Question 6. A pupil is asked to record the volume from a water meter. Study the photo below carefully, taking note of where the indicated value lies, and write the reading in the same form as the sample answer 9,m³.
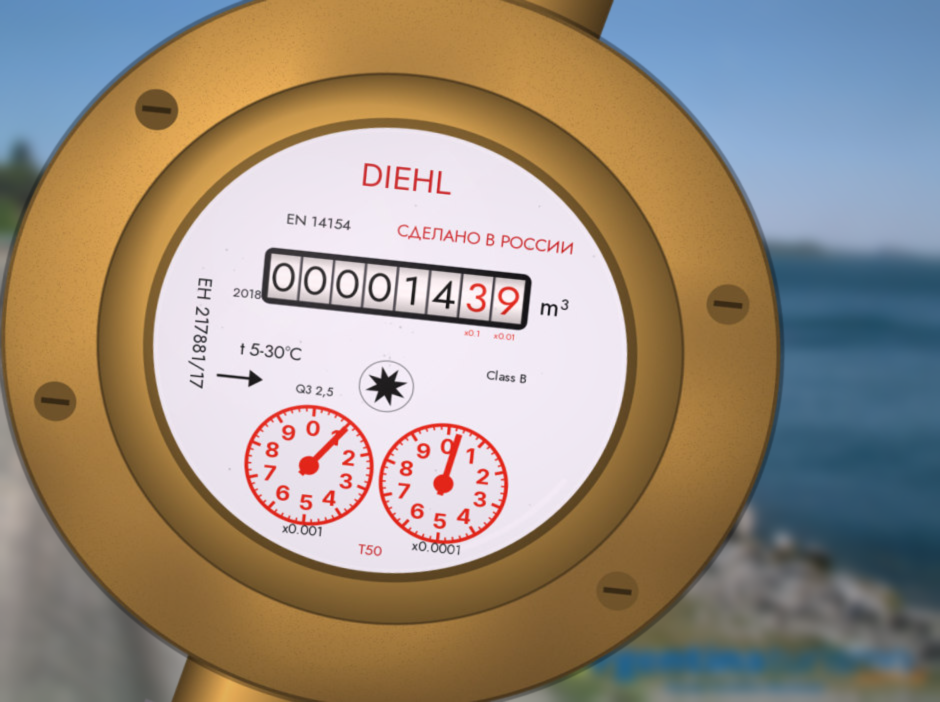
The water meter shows 14.3910,m³
